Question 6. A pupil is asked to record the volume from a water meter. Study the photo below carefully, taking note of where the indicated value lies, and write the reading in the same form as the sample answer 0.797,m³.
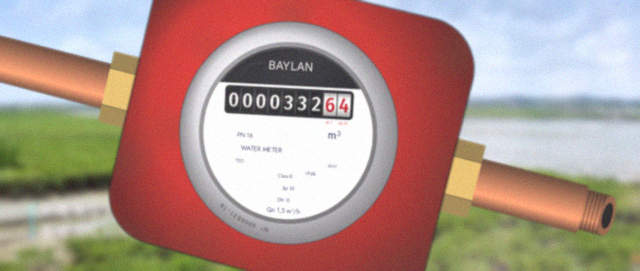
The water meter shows 332.64,m³
